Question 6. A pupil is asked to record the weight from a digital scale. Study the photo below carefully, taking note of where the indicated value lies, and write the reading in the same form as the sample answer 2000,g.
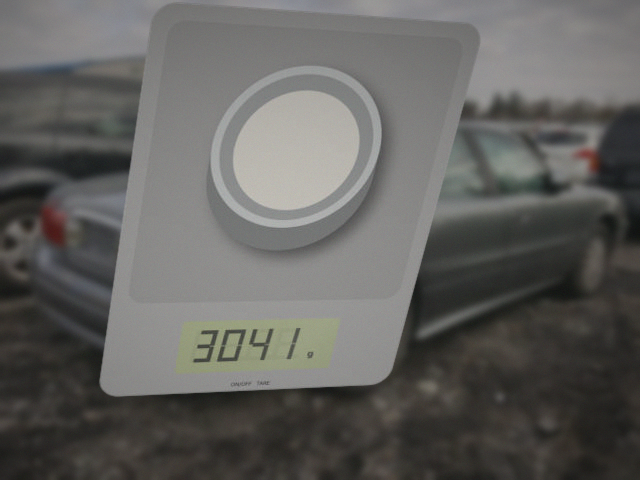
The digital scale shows 3041,g
